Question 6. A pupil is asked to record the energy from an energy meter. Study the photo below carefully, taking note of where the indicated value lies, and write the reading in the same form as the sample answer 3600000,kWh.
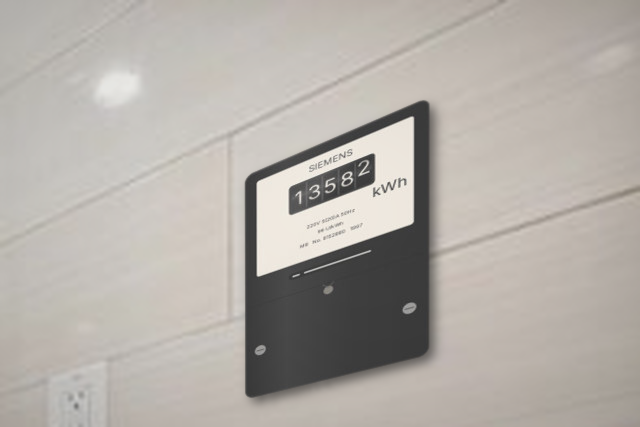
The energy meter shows 13582,kWh
